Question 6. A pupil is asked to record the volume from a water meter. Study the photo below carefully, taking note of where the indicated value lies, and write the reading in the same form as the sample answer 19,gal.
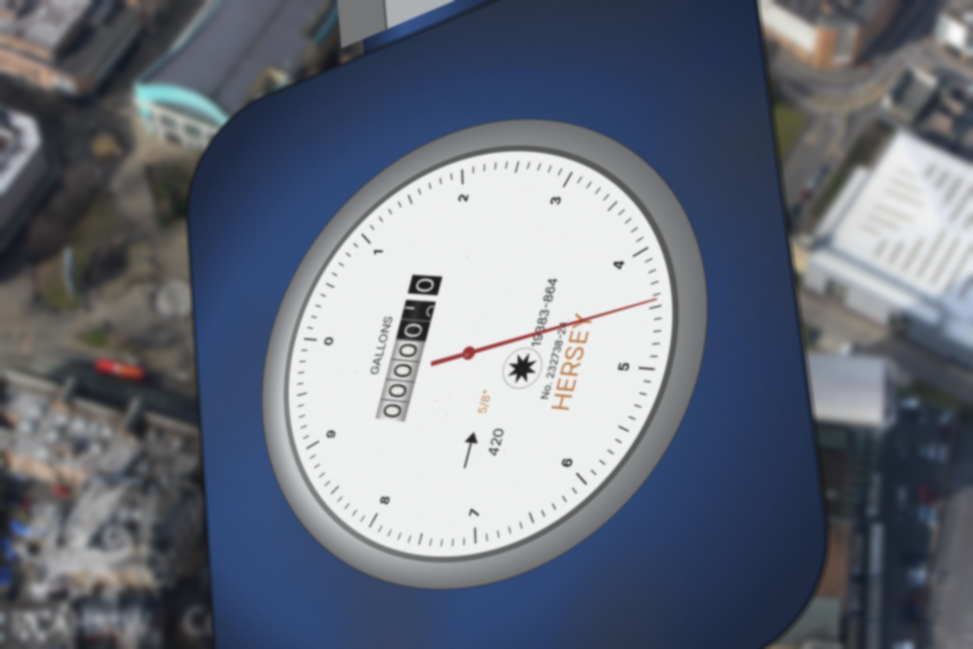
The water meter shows 14.4,gal
